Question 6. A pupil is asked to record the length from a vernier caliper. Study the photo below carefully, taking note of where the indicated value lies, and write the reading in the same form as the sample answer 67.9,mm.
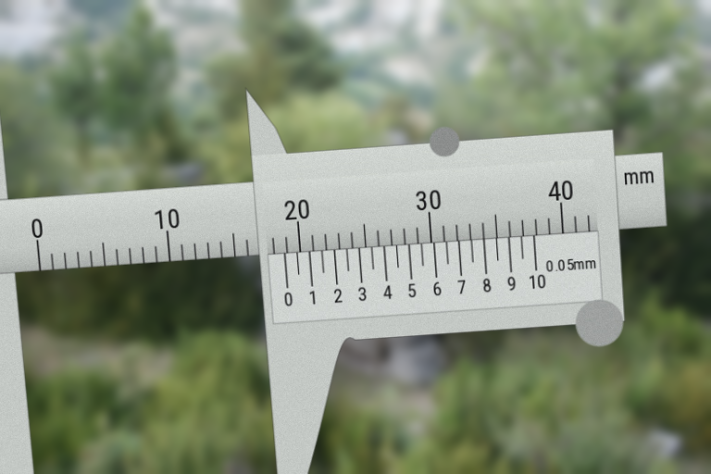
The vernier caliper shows 18.8,mm
